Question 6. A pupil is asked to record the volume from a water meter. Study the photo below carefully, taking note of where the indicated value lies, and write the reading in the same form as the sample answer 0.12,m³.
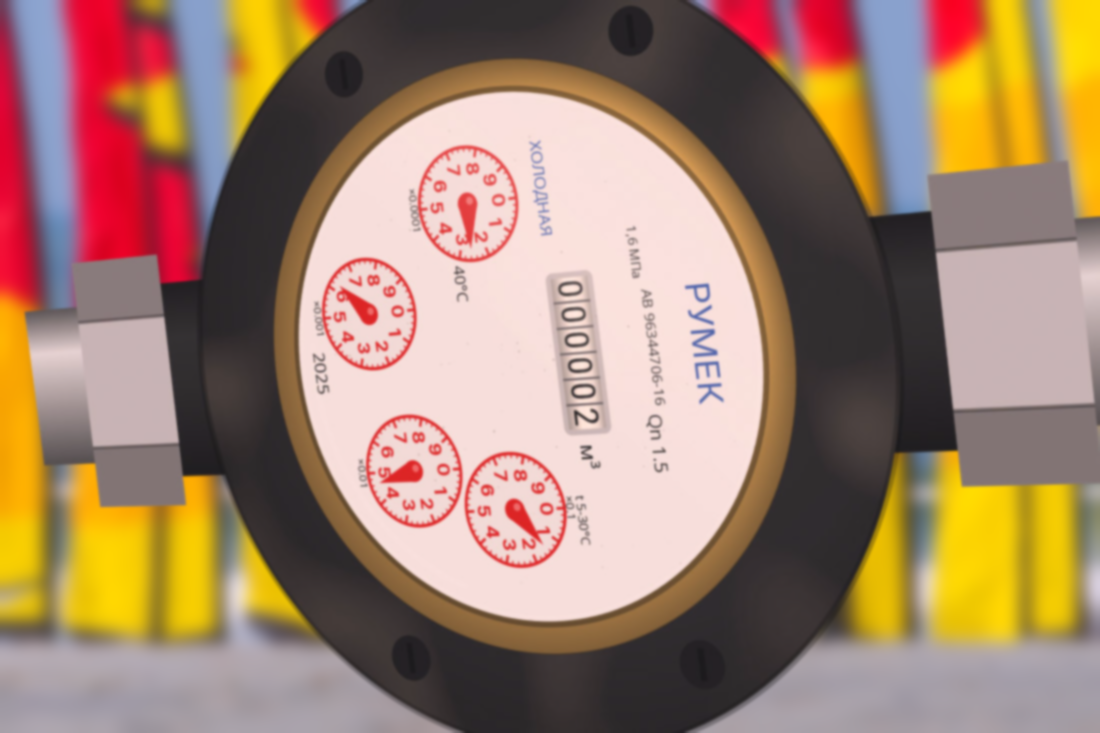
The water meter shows 2.1462,m³
